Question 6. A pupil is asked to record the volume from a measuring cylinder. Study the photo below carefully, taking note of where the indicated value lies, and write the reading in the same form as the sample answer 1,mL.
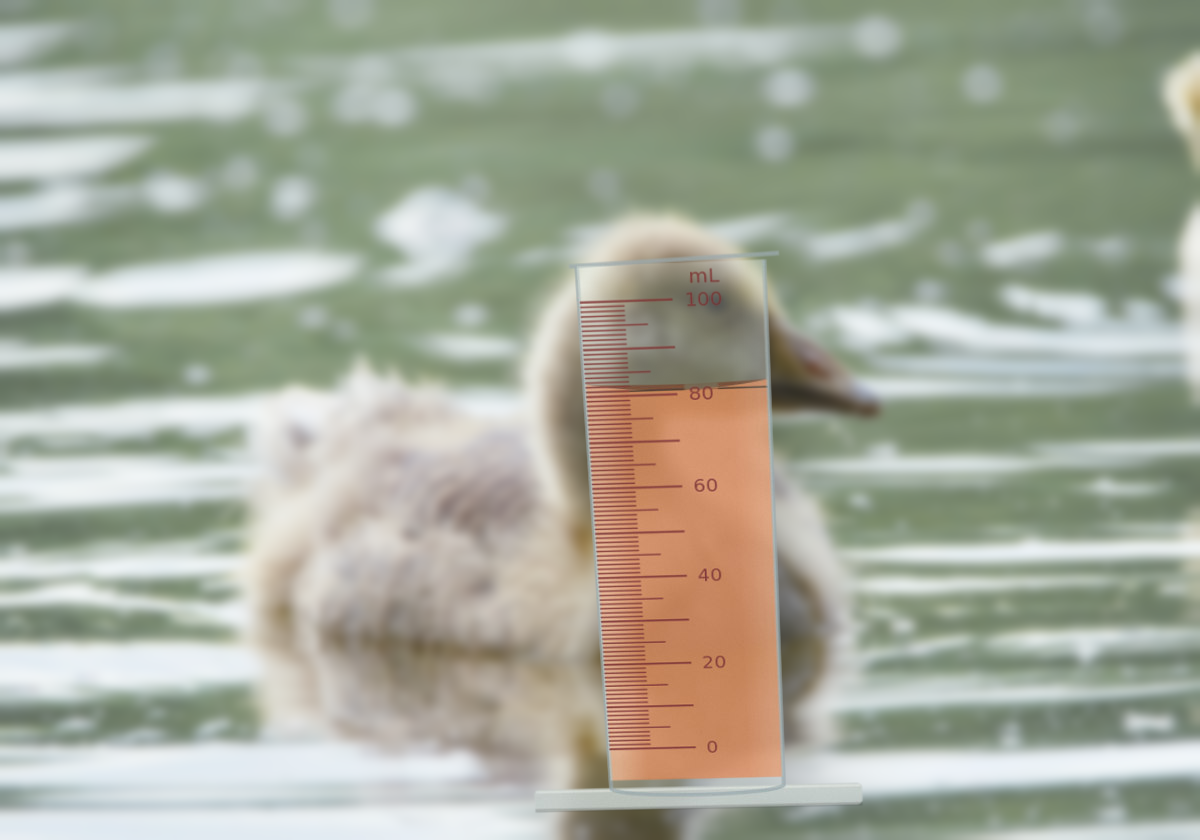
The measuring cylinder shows 81,mL
